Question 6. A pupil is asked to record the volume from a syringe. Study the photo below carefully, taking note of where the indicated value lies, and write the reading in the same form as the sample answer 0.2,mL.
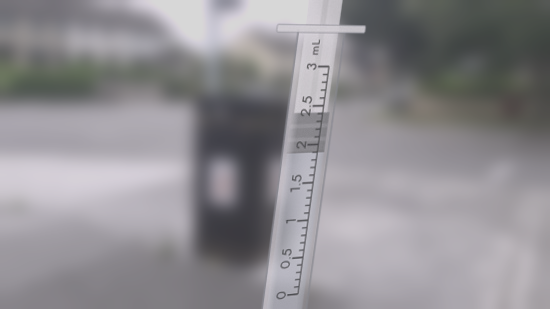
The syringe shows 1.9,mL
